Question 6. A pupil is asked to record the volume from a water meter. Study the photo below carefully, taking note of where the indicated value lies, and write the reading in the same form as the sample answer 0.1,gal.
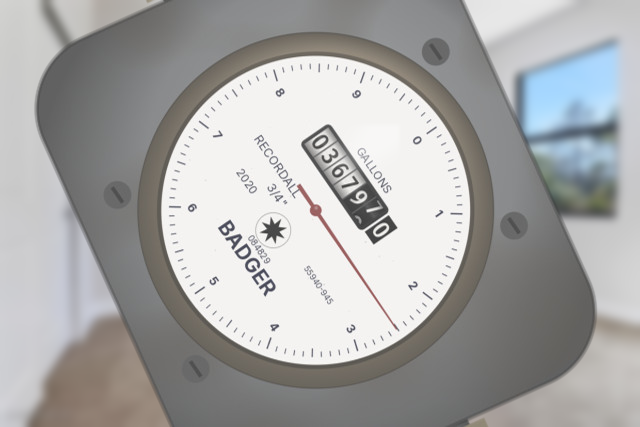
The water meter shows 367972.5,gal
